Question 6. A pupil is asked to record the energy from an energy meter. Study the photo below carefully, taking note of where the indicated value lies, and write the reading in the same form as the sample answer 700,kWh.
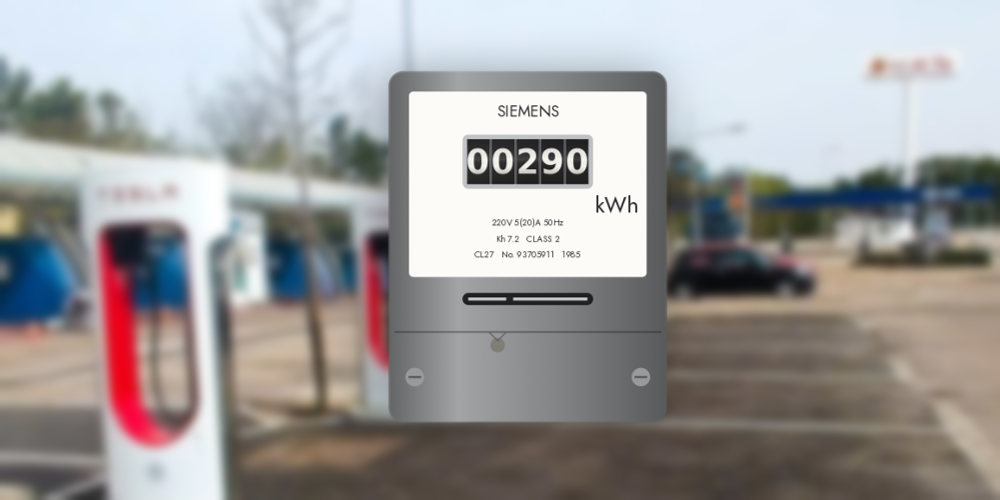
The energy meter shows 290,kWh
